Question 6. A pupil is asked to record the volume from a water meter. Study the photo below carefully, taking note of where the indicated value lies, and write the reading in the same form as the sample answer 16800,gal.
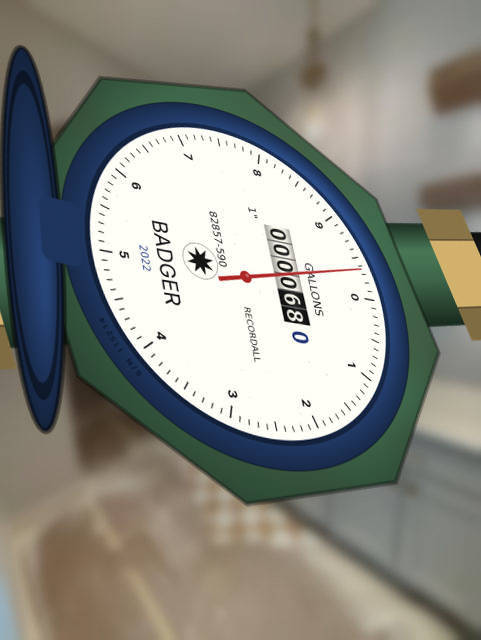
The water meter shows 679.6,gal
